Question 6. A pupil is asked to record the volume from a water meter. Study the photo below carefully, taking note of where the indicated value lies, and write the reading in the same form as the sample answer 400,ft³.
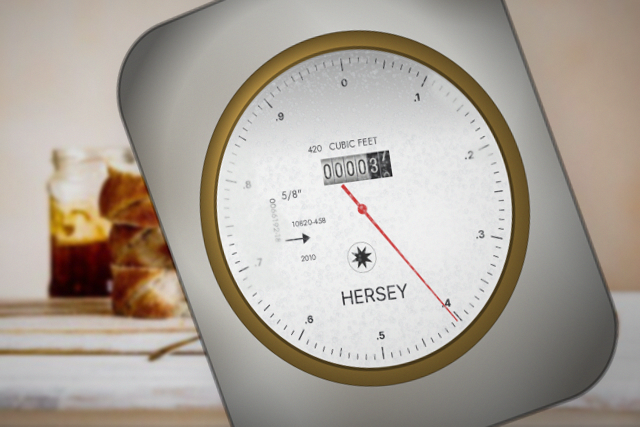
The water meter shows 37.40,ft³
